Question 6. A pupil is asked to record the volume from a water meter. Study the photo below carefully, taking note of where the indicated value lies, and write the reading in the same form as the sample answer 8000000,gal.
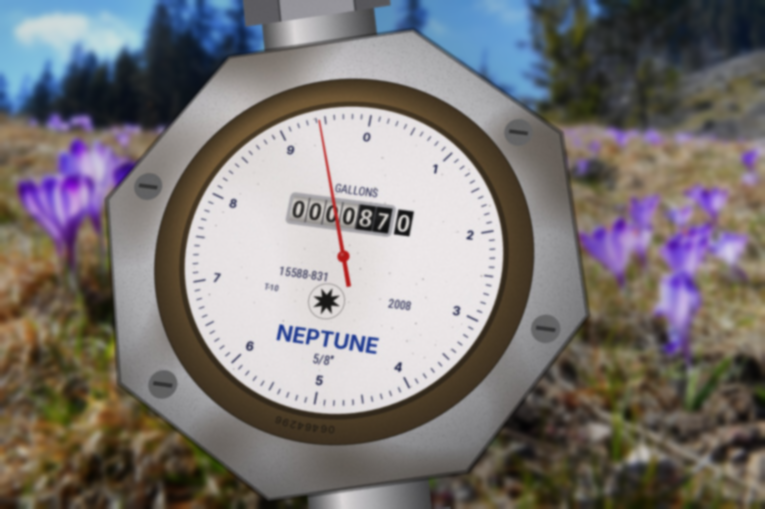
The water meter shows 869.4,gal
